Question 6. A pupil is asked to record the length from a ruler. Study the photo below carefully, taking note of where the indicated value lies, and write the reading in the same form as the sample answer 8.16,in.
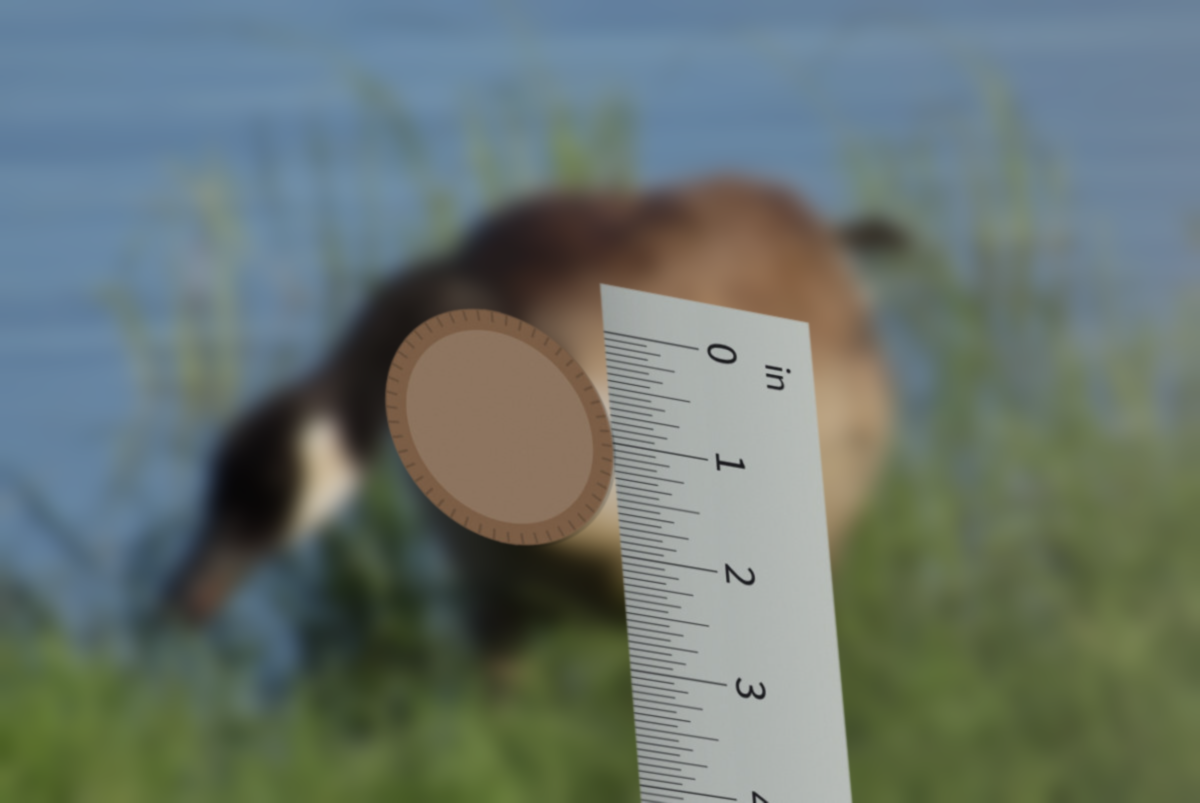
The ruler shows 2.0625,in
